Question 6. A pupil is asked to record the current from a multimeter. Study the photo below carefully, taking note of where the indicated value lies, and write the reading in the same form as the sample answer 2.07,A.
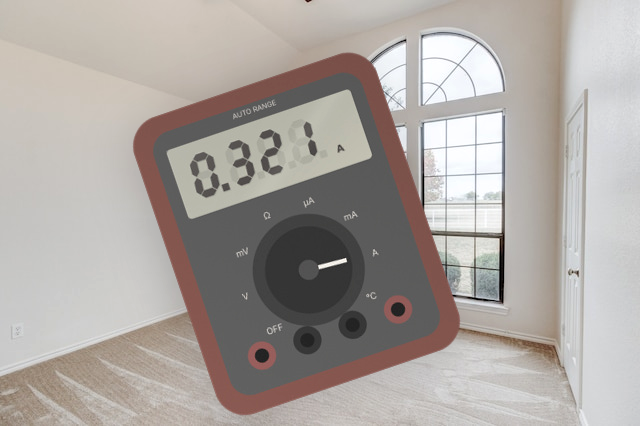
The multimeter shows 0.321,A
